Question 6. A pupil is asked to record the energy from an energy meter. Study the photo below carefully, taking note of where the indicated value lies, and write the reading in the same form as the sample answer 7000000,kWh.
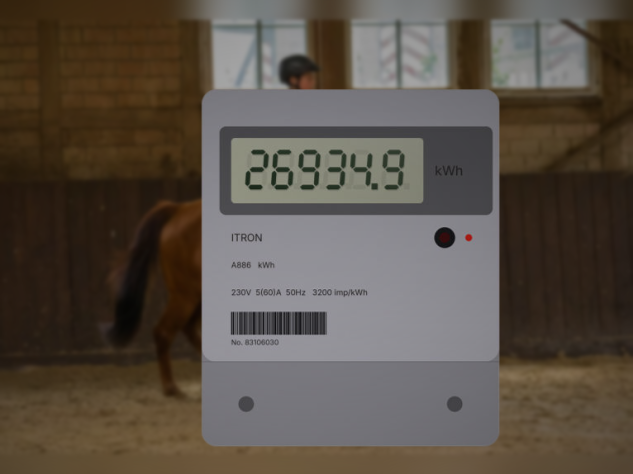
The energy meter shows 26934.9,kWh
